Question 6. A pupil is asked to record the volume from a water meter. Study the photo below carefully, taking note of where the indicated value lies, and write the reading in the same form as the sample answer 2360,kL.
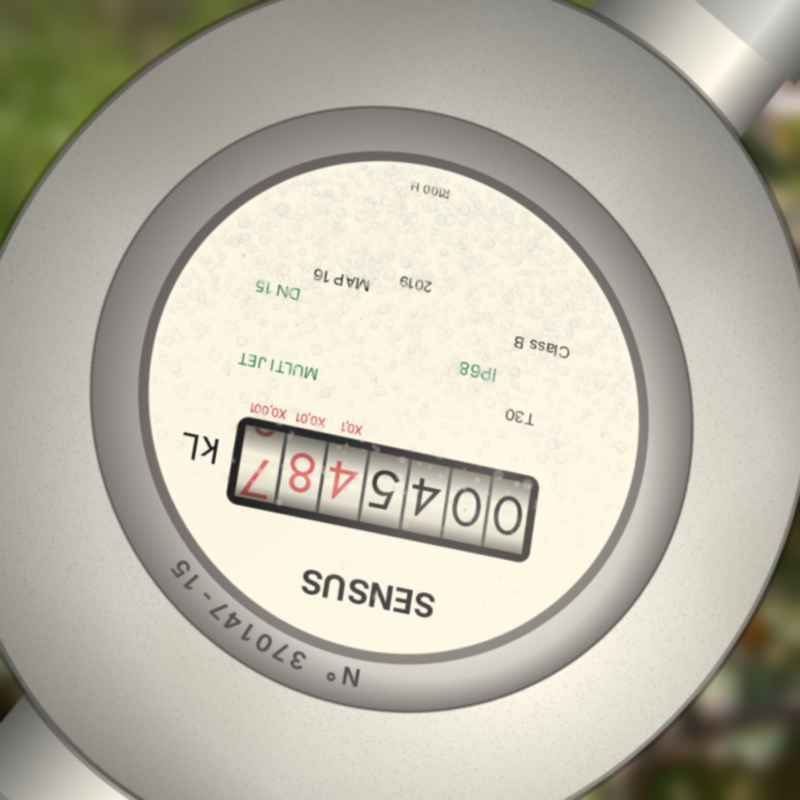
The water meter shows 45.487,kL
